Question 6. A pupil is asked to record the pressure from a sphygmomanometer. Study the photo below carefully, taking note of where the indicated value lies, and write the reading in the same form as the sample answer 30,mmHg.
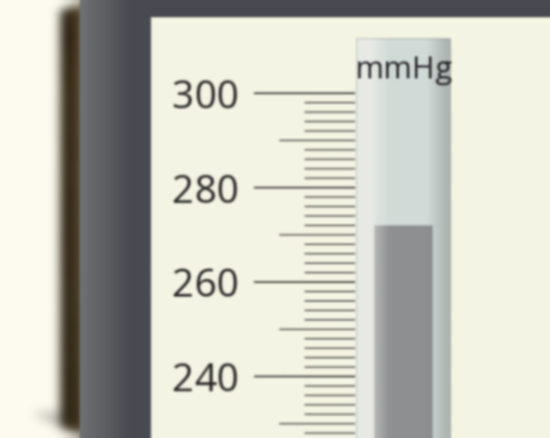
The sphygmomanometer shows 272,mmHg
